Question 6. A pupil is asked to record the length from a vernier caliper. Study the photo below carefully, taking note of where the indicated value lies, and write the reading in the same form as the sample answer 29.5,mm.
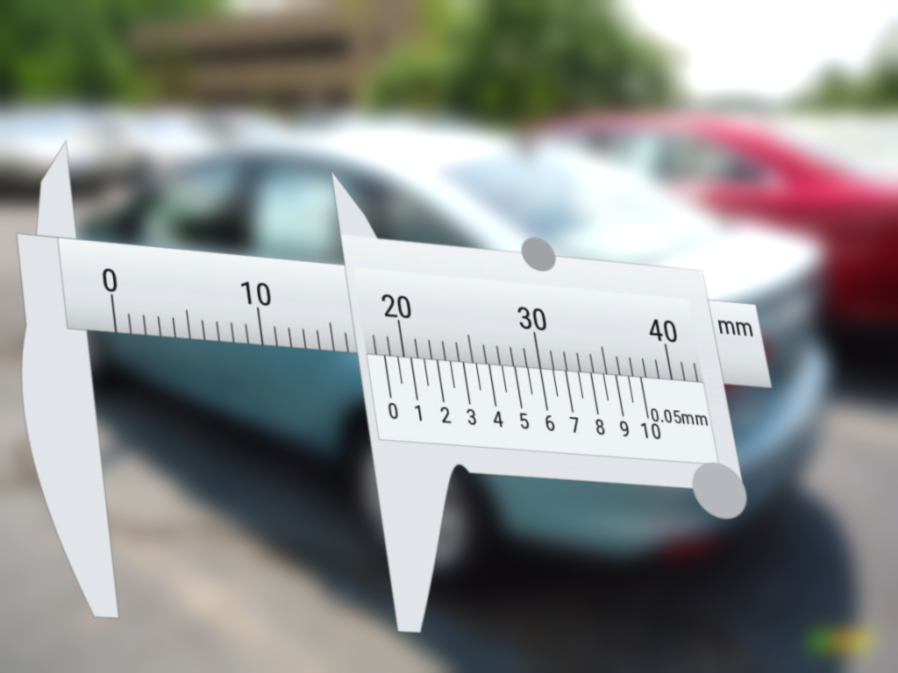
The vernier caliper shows 18.6,mm
